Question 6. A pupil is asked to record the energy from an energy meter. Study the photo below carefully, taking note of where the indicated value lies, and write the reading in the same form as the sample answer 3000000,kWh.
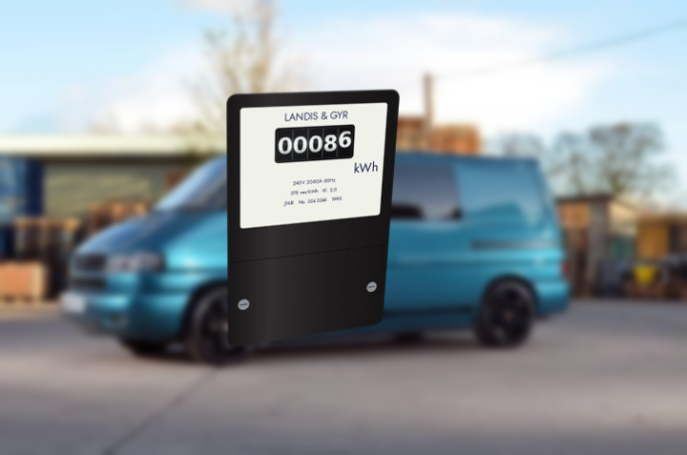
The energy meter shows 86,kWh
